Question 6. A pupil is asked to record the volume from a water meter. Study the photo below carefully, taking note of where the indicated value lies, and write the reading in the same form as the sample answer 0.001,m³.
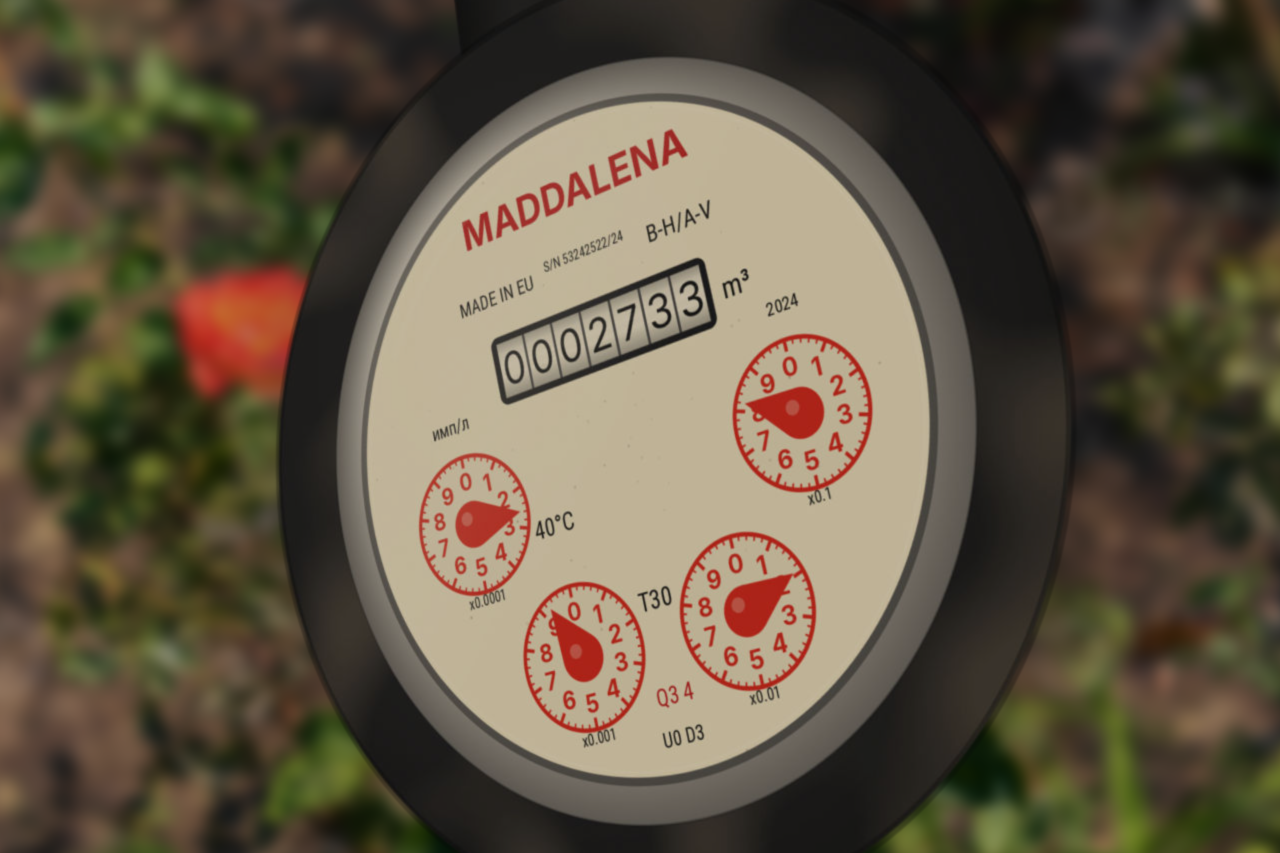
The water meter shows 2733.8192,m³
